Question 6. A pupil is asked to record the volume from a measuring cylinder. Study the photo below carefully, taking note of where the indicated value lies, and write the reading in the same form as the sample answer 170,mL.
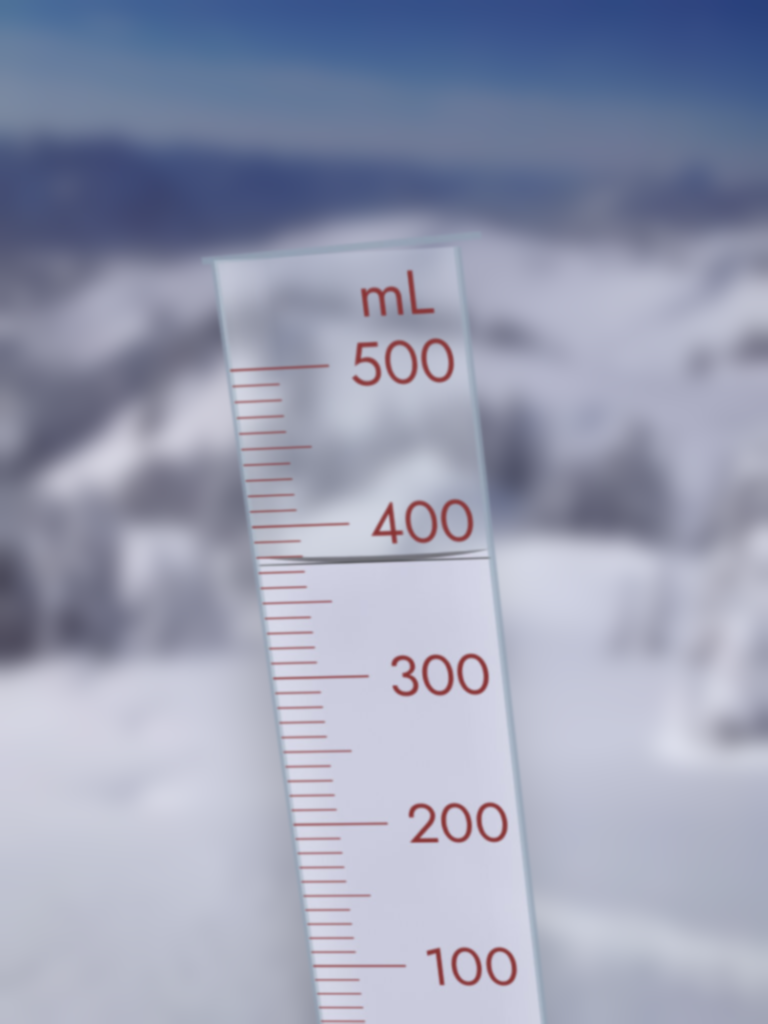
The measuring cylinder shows 375,mL
